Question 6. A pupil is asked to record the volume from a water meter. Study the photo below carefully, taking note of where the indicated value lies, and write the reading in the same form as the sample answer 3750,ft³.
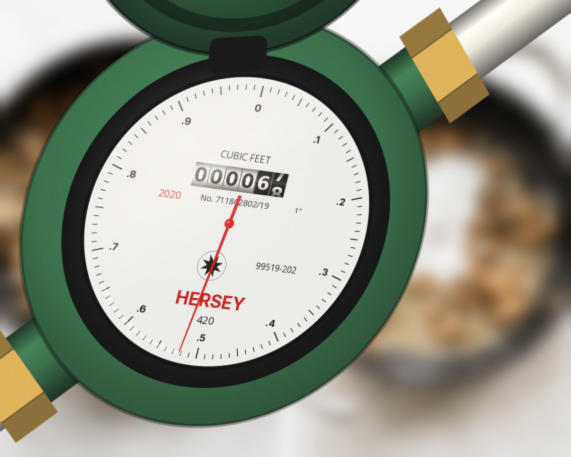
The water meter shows 67.52,ft³
